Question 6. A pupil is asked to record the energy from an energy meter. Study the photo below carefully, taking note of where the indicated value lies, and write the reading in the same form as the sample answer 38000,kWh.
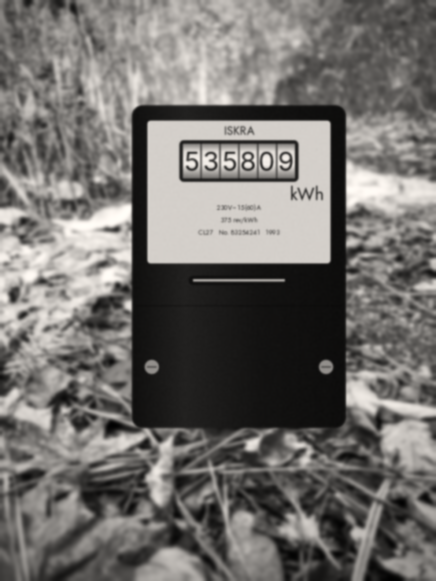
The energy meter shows 535809,kWh
